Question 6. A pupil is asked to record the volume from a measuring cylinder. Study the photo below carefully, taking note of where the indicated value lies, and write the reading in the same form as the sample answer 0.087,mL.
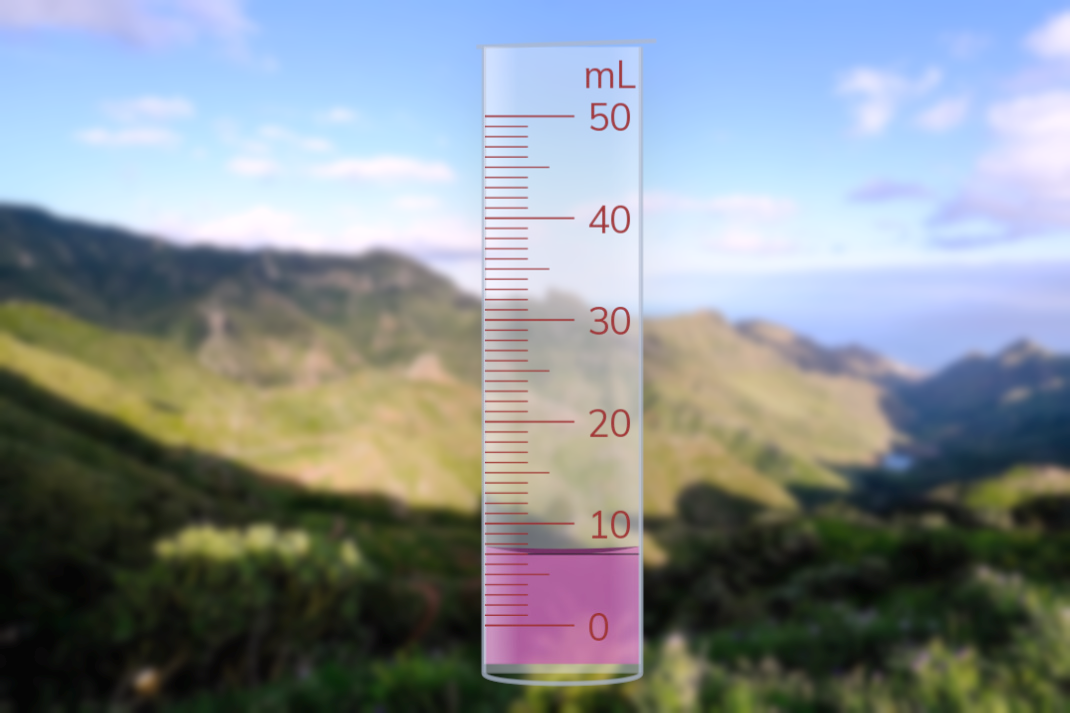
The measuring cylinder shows 7,mL
